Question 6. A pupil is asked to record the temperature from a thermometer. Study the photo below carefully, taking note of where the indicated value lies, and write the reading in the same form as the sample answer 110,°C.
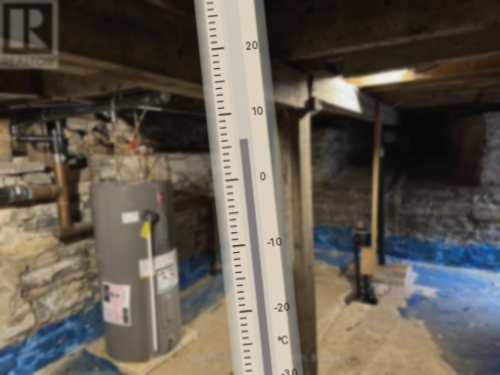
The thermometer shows 6,°C
